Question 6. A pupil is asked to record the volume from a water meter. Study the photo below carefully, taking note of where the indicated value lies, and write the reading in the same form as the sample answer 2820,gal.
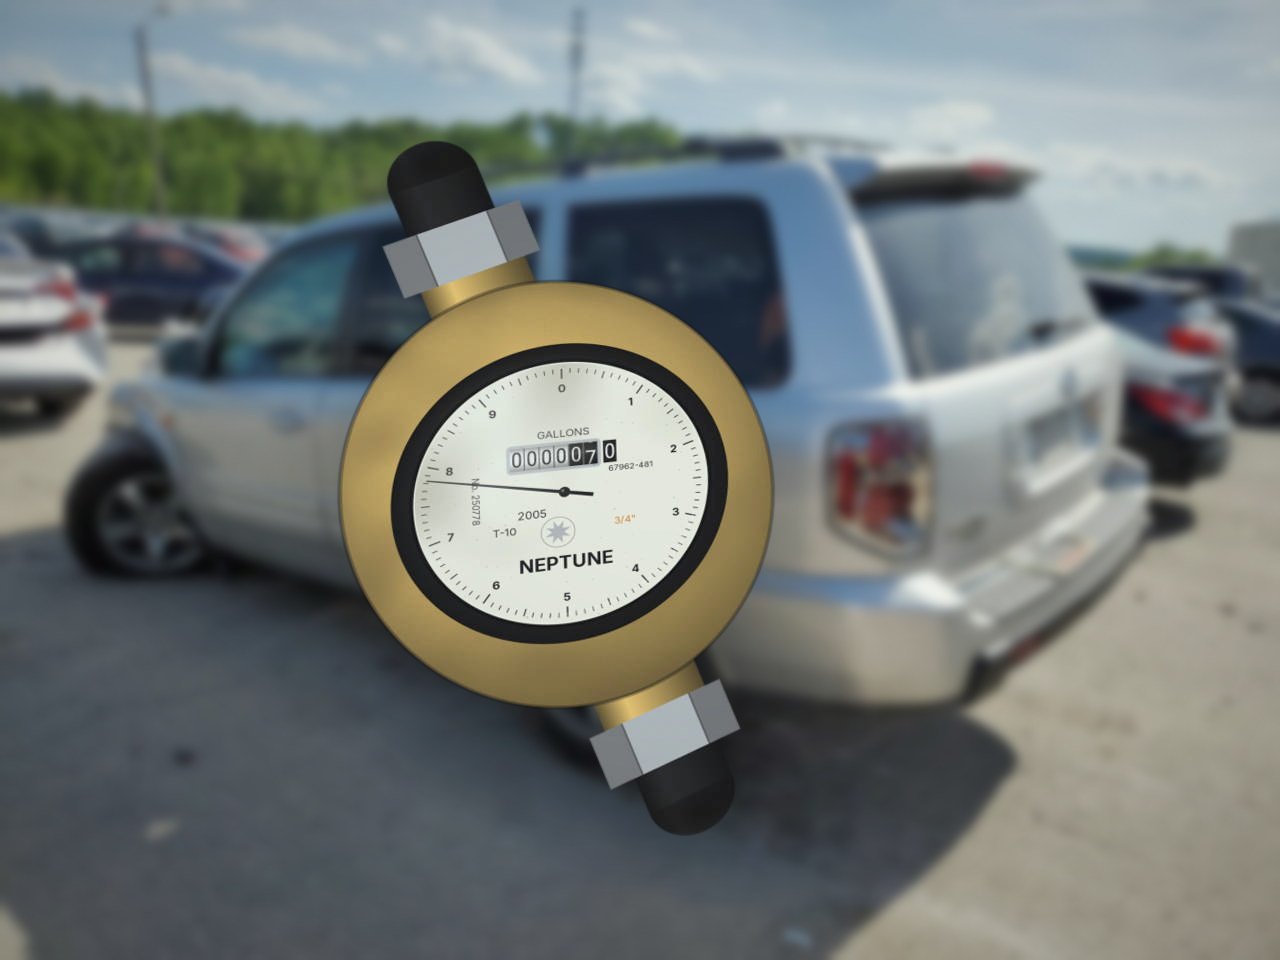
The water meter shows 67.8,gal
